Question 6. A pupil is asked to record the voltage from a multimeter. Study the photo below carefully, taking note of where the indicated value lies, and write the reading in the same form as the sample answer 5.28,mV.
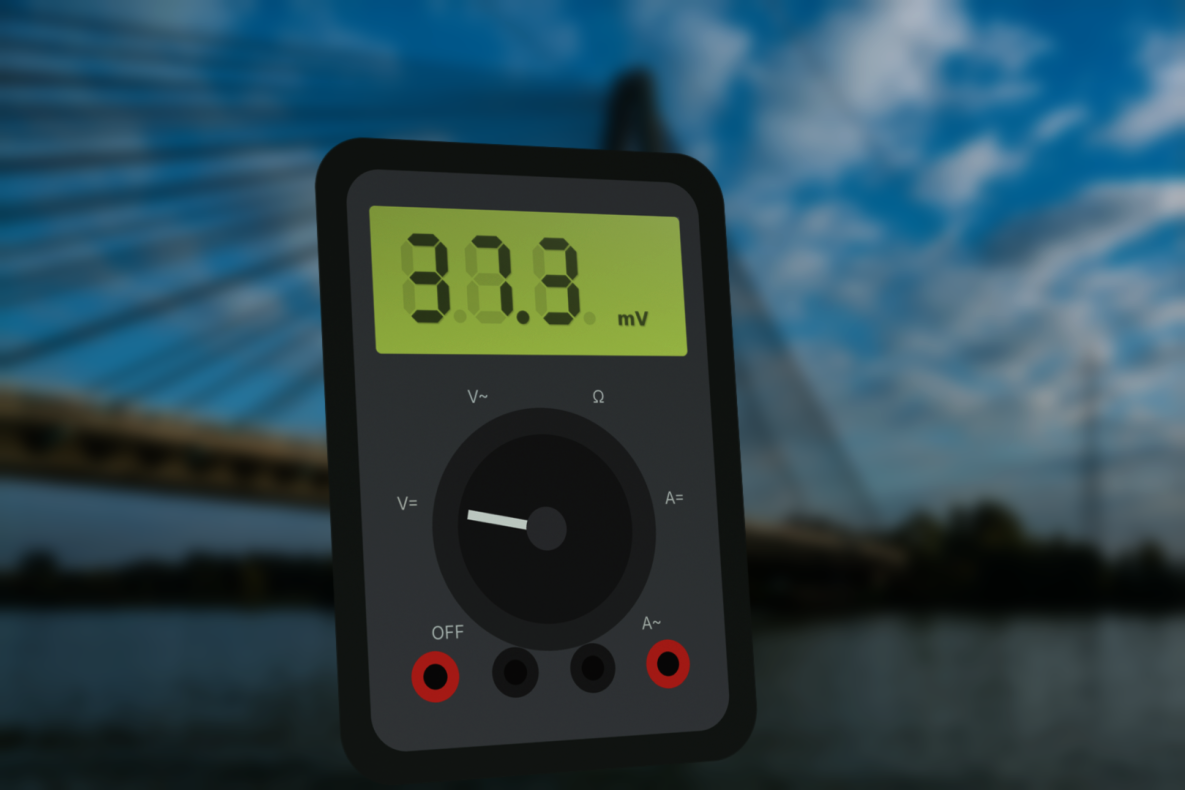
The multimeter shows 37.3,mV
